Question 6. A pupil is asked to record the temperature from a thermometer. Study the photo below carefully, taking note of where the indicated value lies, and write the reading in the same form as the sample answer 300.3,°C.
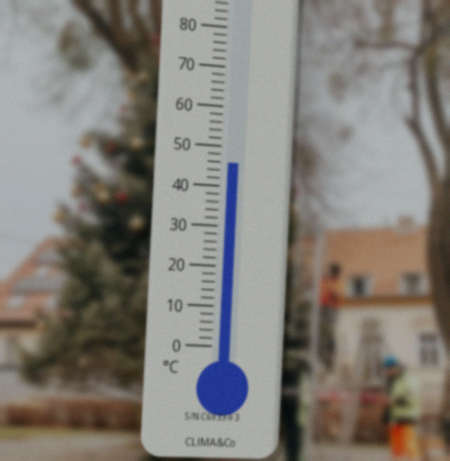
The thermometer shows 46,°C
